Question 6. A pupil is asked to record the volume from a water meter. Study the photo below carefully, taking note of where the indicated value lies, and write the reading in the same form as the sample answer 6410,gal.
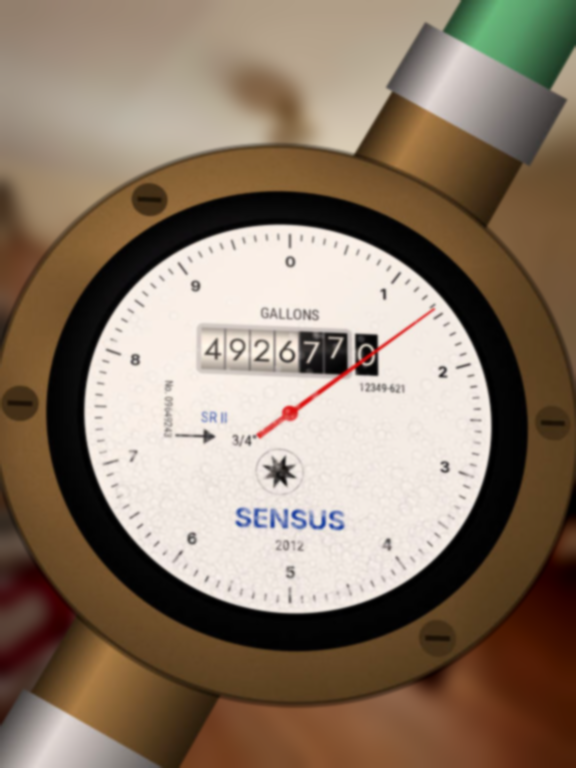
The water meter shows 4926771.4,gal
